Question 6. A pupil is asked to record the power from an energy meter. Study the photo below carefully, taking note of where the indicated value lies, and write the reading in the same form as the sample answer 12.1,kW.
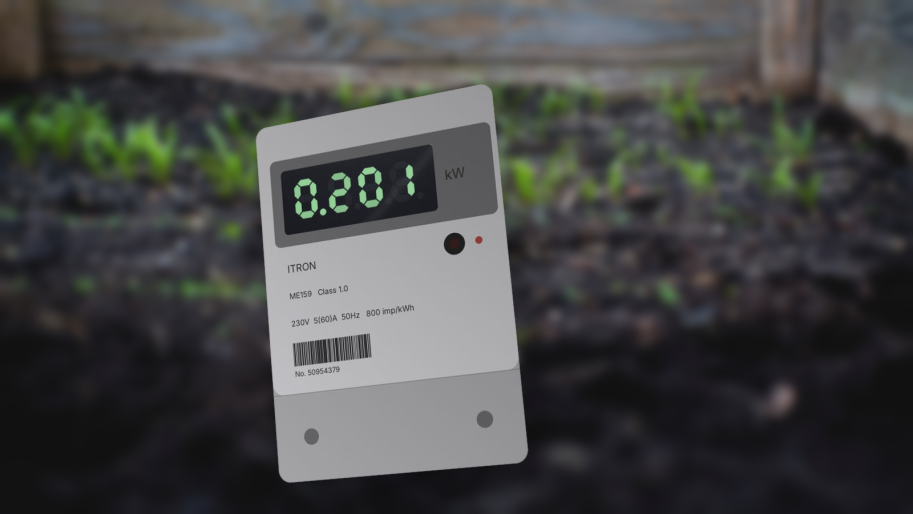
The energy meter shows 0.201,kW
